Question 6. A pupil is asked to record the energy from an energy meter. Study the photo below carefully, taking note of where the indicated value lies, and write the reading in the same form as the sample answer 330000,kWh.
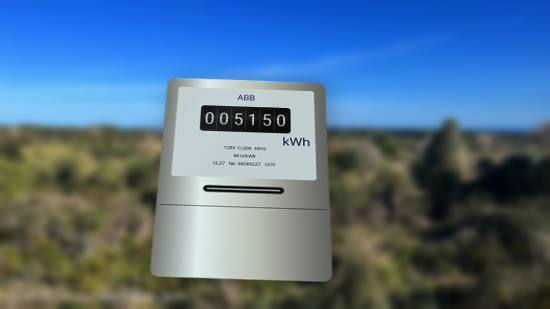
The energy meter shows 5150,kWh
